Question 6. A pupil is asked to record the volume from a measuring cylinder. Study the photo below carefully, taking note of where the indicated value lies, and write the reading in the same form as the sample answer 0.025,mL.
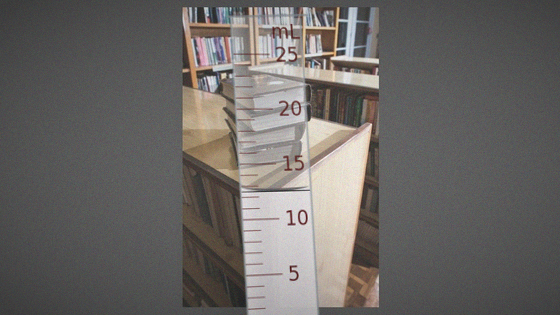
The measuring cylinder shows 12.5,mL
